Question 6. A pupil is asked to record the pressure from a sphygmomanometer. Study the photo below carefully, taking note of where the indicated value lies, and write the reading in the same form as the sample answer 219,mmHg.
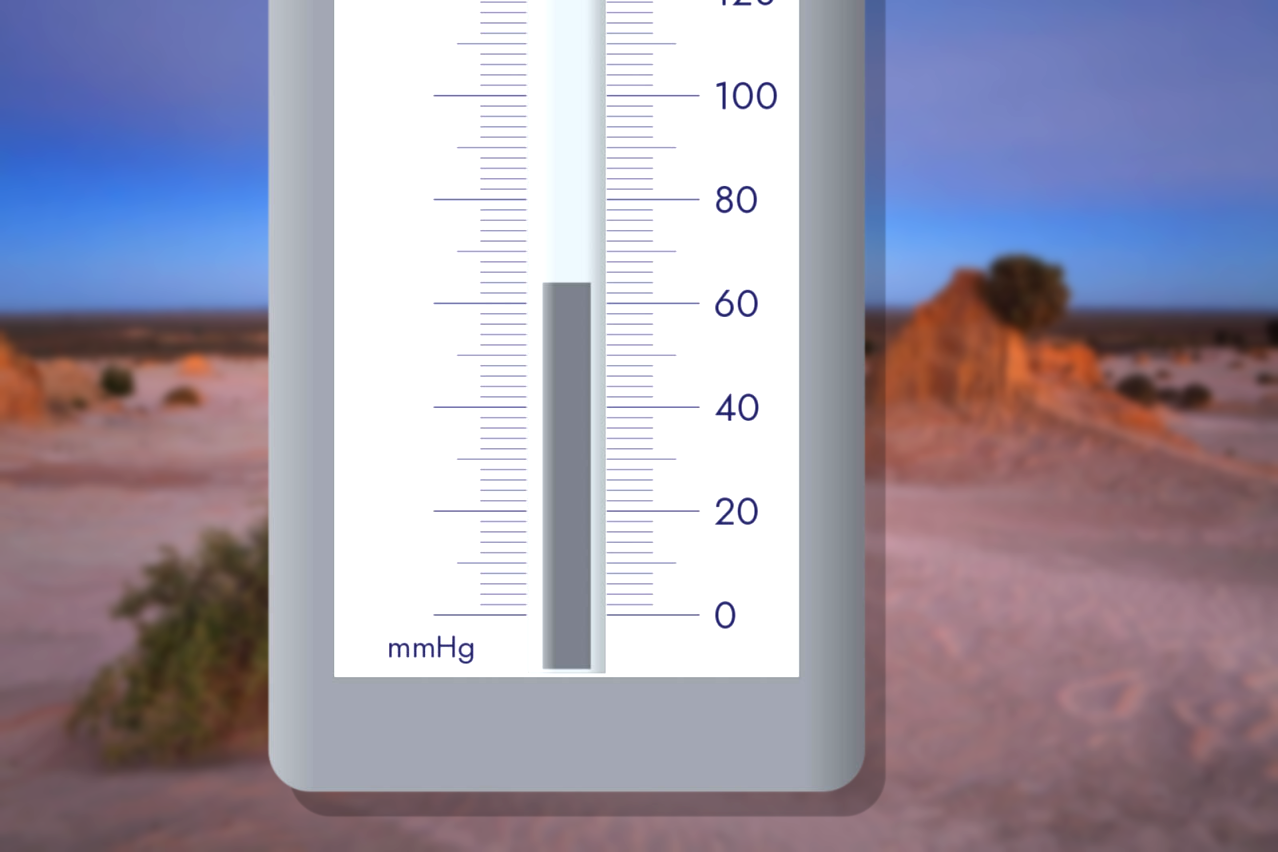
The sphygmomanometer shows 64,mmHg
